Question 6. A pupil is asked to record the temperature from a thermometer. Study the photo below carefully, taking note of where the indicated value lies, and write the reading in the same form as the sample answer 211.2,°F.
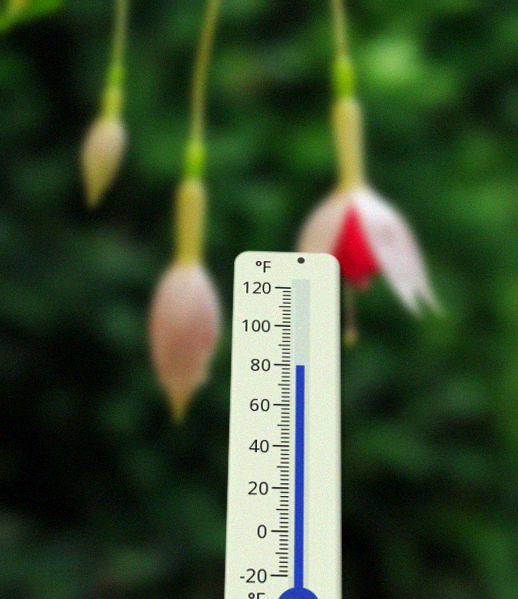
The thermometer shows 80,°F
